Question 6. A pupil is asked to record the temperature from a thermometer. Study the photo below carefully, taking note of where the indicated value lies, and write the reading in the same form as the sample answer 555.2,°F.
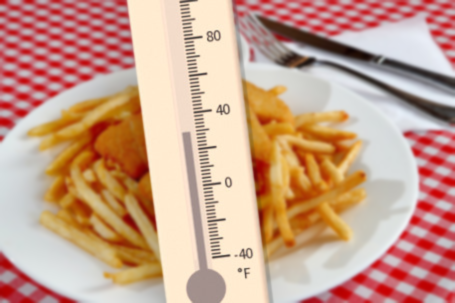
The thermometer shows 30,°F
